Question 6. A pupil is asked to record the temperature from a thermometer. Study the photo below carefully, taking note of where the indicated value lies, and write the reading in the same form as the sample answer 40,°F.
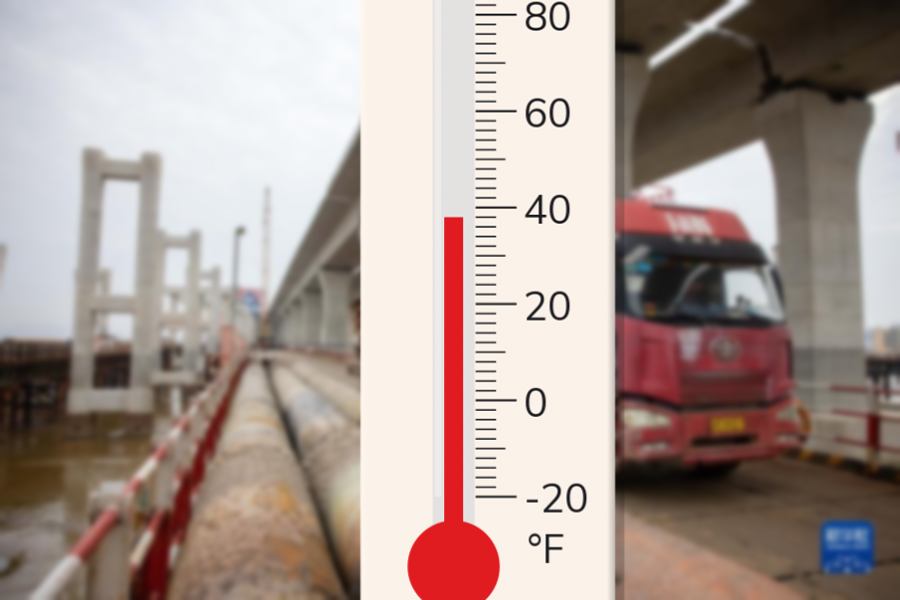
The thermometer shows 38,°F
